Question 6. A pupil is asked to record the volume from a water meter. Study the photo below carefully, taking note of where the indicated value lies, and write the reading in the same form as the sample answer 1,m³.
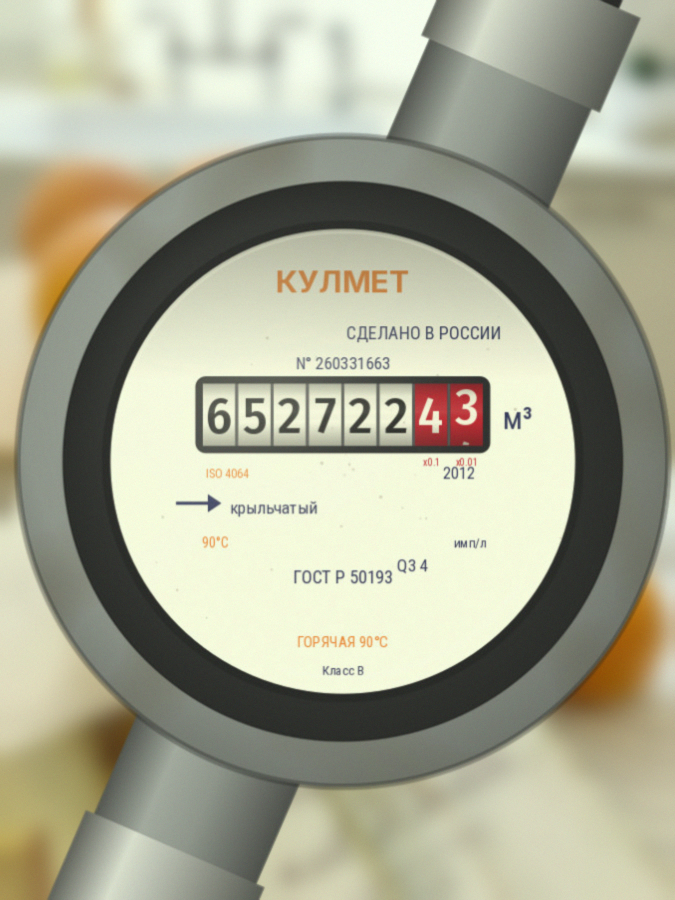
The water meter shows 652722.43,m³
